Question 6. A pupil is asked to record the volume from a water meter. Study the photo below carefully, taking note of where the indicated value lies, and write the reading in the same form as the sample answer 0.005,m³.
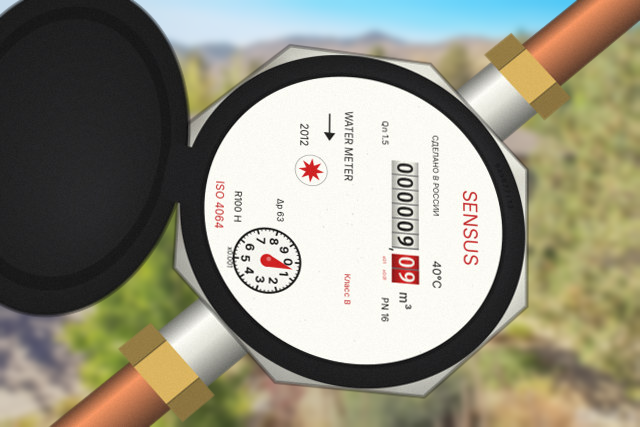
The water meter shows 9.090,m³
